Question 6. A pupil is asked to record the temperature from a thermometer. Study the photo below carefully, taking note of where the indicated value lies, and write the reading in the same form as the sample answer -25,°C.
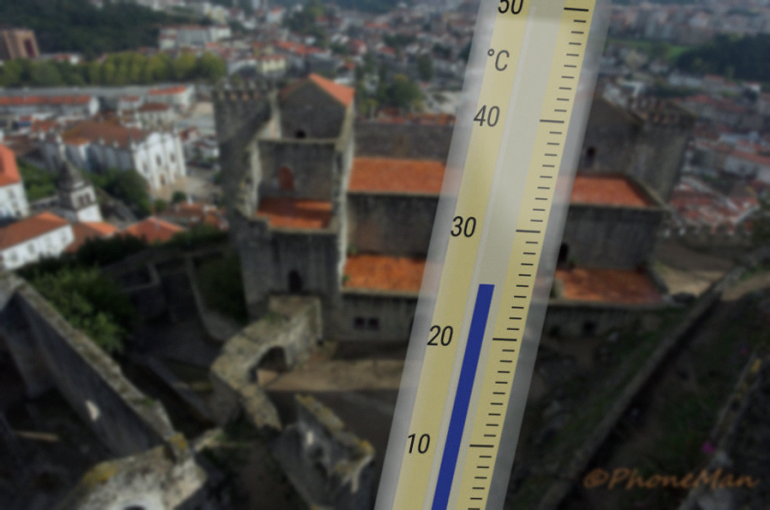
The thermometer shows 25,°C
